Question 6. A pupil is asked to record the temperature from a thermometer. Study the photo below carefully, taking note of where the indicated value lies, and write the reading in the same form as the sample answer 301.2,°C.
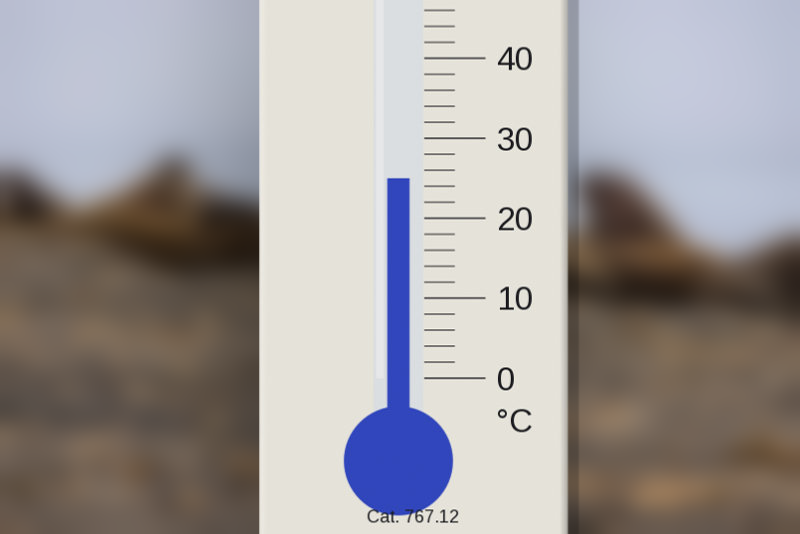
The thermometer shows 25,°C
